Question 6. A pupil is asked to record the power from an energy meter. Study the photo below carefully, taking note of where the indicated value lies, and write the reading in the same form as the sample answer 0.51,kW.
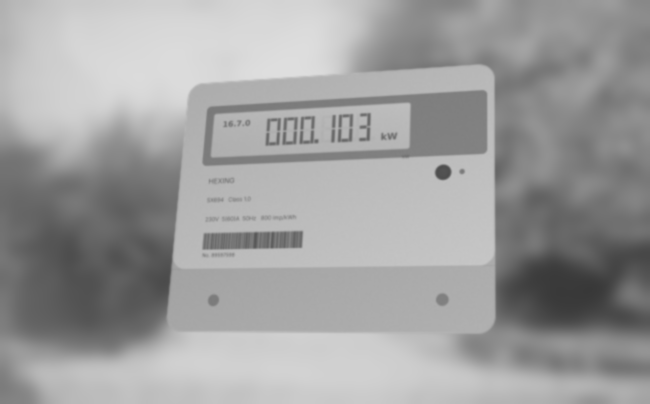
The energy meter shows 0.103,kW
